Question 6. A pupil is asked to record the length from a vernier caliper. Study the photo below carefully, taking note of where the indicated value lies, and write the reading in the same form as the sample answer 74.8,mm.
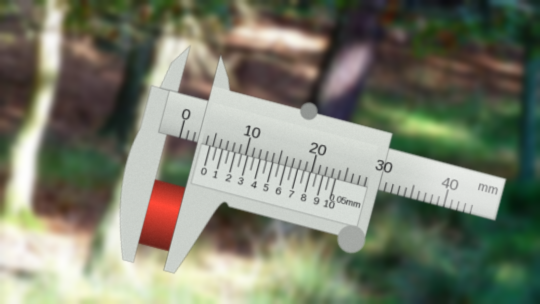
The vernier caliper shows 4.6,mm
